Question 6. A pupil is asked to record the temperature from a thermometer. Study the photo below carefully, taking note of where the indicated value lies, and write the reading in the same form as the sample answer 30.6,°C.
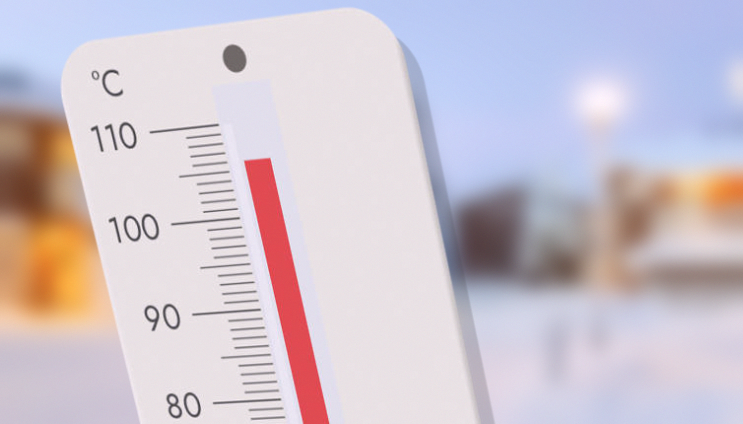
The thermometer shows 106,°C
